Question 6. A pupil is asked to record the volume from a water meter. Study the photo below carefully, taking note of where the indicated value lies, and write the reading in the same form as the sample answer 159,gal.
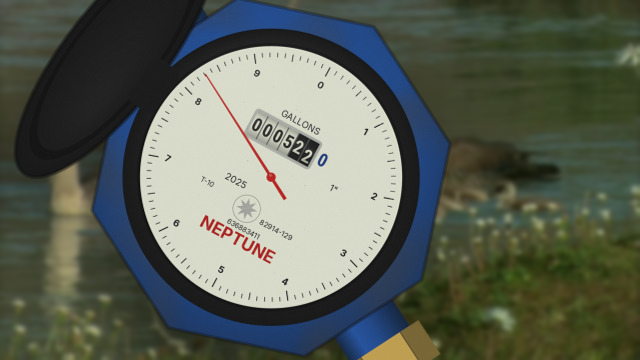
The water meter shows 5218.3,gal
